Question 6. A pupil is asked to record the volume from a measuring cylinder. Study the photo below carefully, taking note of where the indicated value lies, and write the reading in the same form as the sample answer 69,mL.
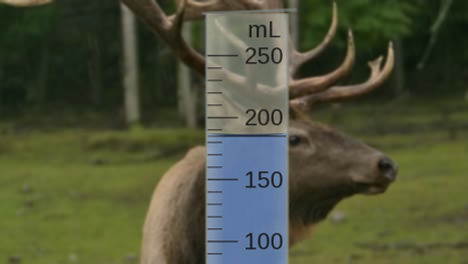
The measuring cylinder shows 185,mL
